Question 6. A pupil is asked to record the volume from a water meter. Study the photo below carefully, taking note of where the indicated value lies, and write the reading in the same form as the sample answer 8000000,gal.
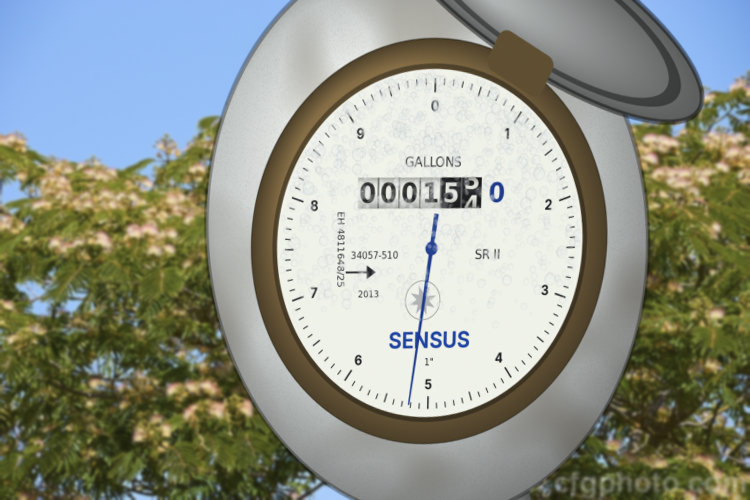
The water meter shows 1535.2,gal
